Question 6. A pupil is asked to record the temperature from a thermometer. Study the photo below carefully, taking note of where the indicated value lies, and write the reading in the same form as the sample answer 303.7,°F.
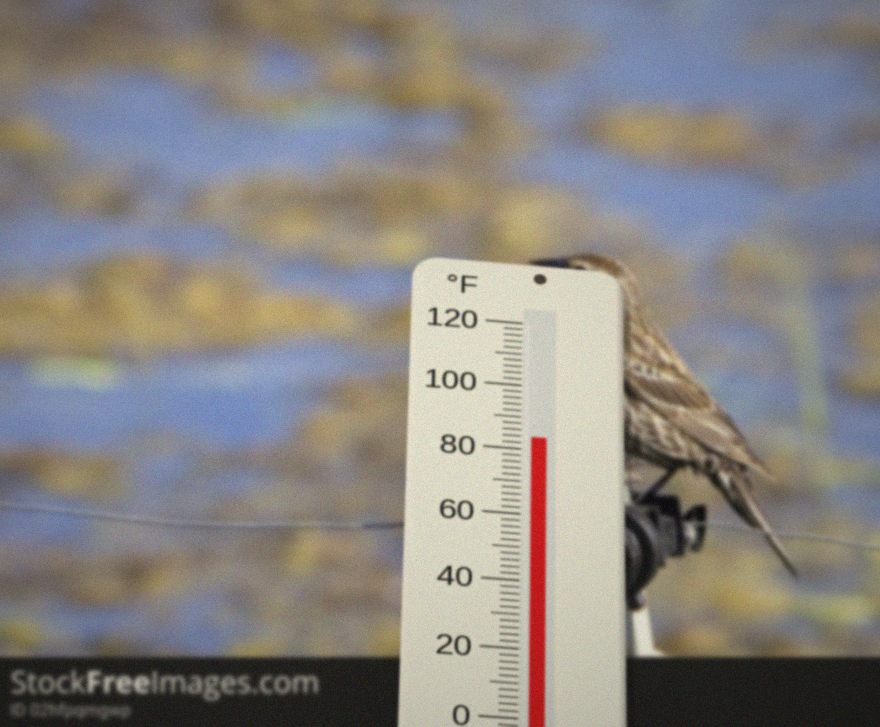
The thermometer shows 84,°F
